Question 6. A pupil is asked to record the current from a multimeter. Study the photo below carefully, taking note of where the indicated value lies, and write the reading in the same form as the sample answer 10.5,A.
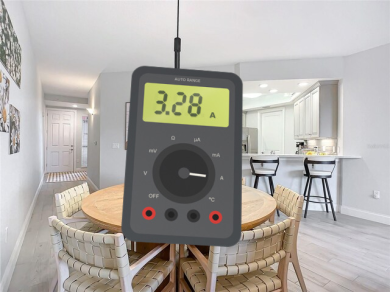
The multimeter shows 3.28,A
